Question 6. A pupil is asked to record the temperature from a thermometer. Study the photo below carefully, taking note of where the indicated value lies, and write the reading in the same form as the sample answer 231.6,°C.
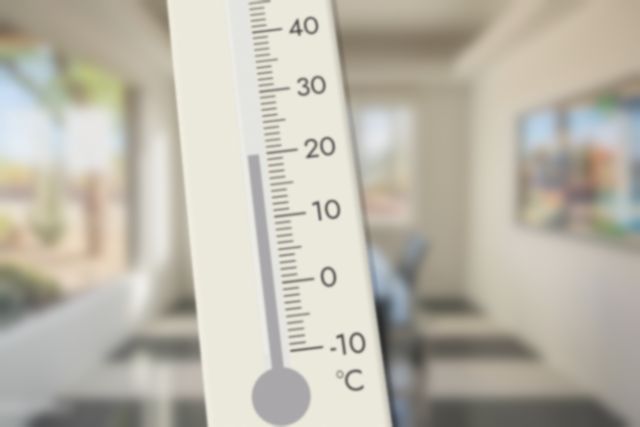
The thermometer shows 20,°C
